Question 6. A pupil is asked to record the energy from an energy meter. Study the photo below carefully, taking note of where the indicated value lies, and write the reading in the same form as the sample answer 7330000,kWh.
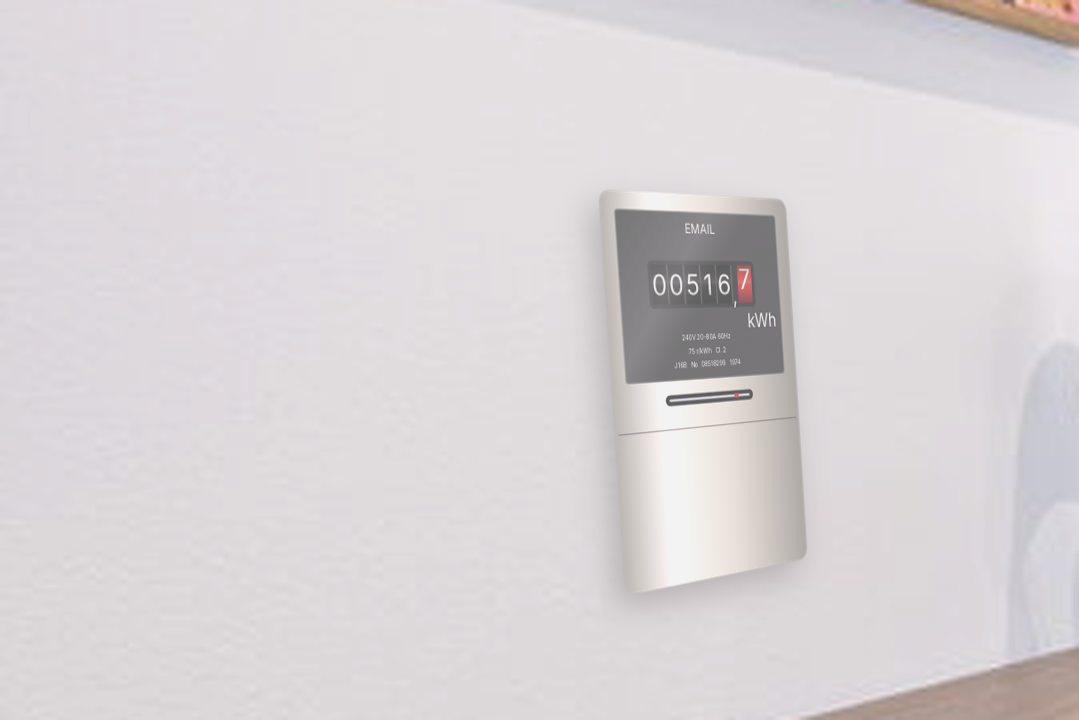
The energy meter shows 516.7,kWh
